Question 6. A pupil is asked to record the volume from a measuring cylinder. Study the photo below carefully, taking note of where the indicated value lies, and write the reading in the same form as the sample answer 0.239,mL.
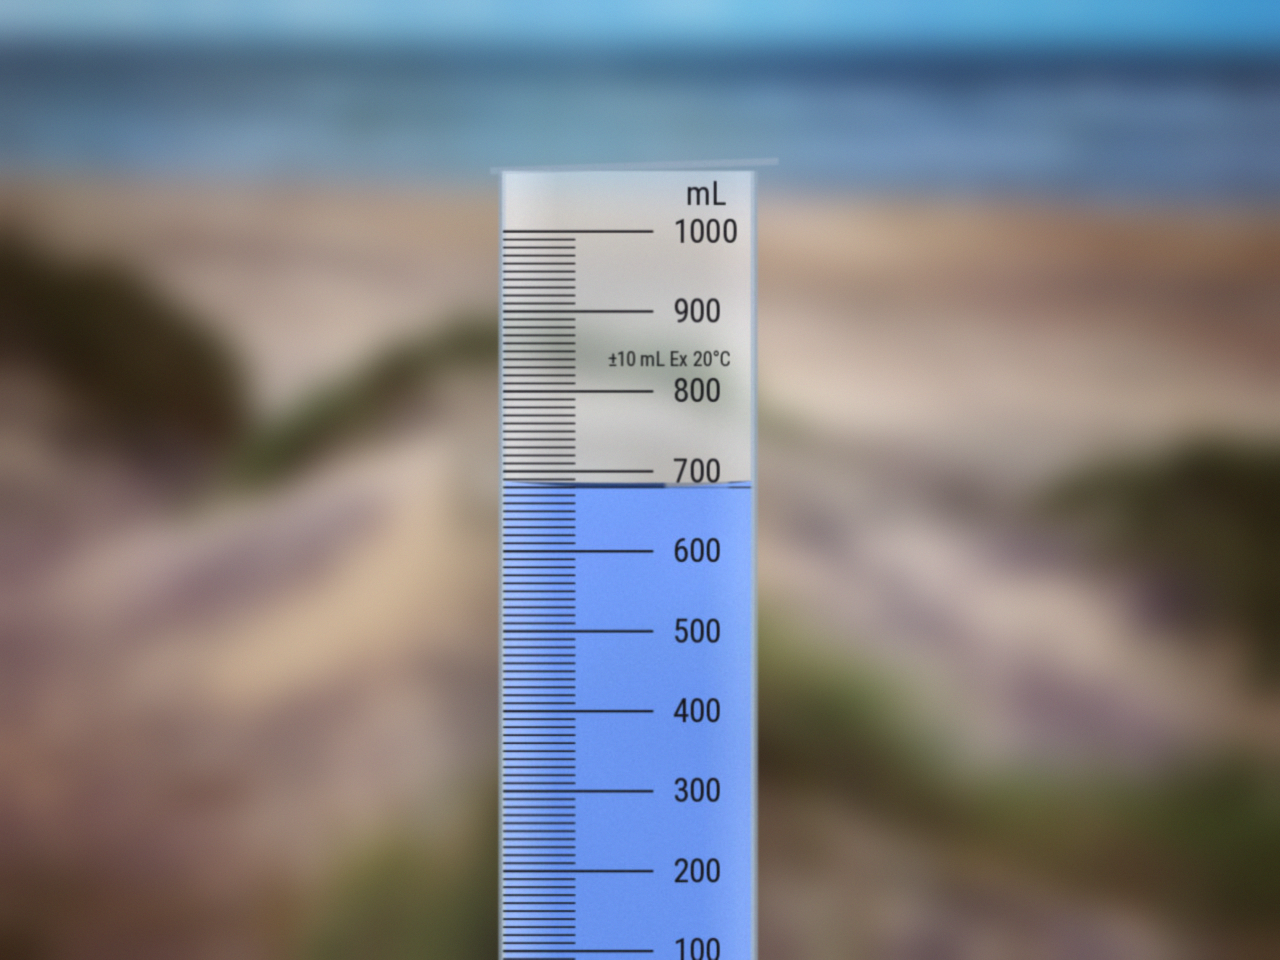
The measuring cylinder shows 680,mL
